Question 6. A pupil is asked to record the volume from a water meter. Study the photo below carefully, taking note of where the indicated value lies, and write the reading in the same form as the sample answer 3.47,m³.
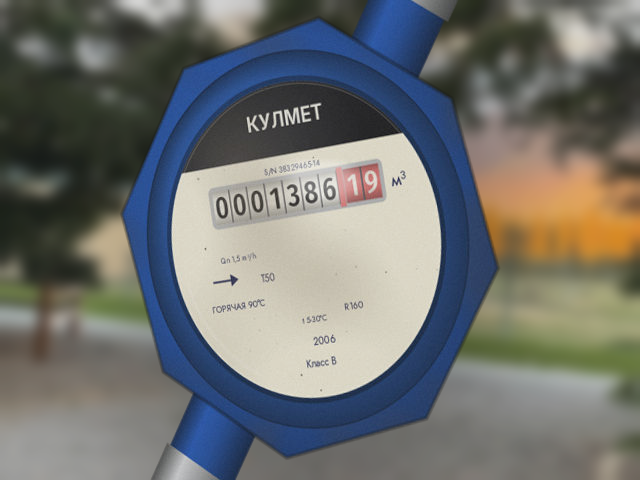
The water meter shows 1386.19,m³
